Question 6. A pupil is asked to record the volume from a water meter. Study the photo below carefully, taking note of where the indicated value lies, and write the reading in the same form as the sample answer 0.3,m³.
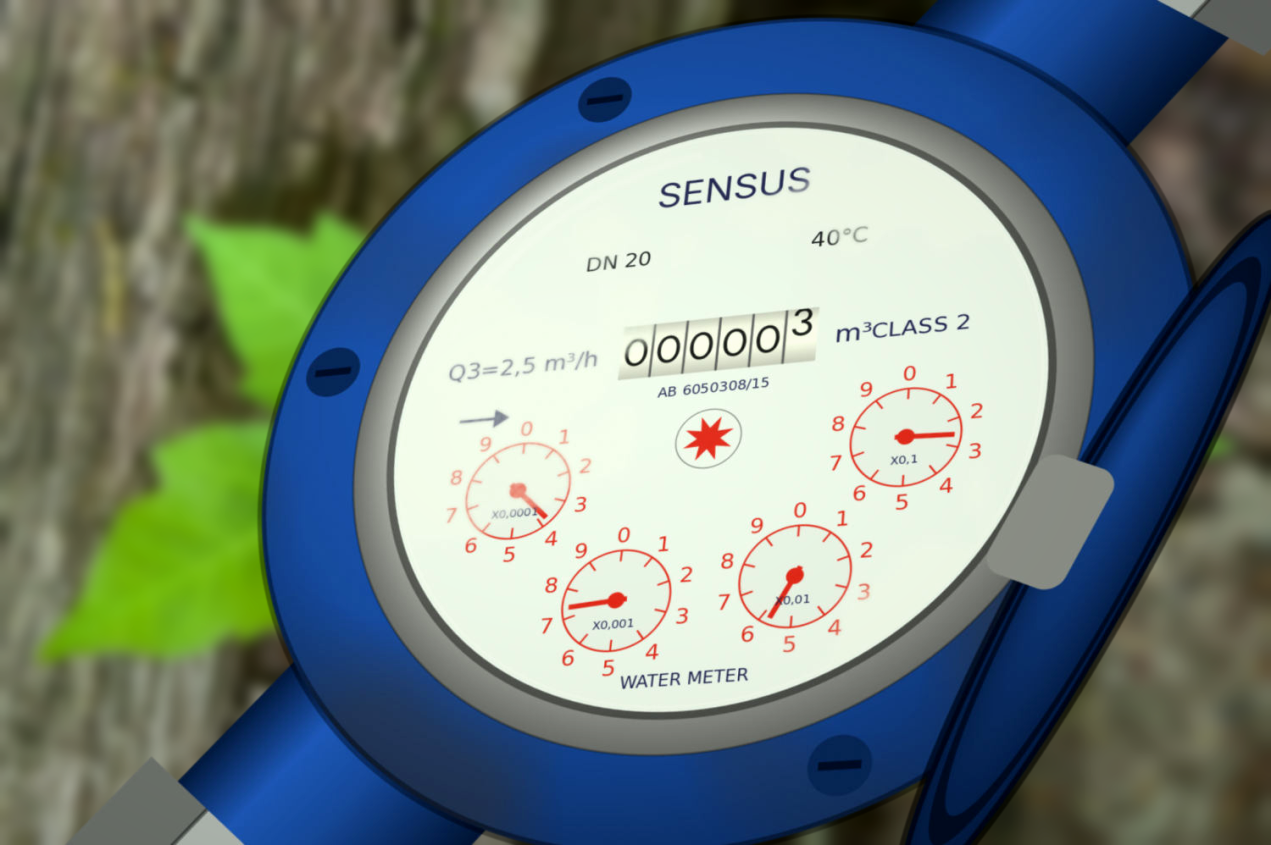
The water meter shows 3.2573,m³
